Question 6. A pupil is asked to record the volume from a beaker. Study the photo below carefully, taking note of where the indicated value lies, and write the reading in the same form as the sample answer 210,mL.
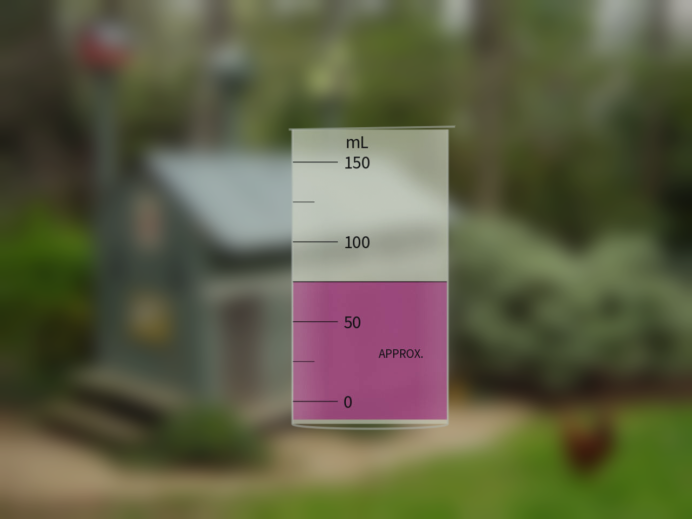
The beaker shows 75,mL
